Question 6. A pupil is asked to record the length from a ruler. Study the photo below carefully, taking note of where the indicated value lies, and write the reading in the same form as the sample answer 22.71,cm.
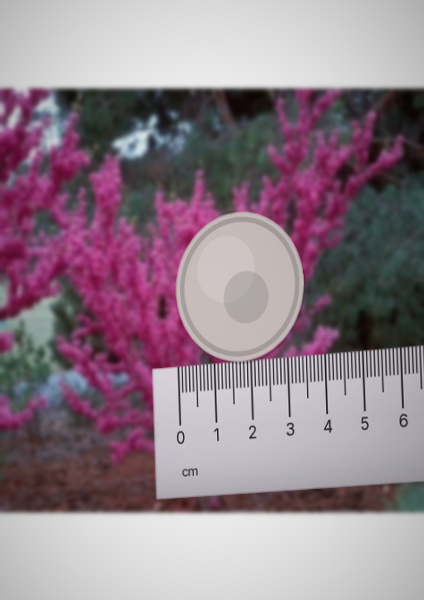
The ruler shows 3.5,cm
